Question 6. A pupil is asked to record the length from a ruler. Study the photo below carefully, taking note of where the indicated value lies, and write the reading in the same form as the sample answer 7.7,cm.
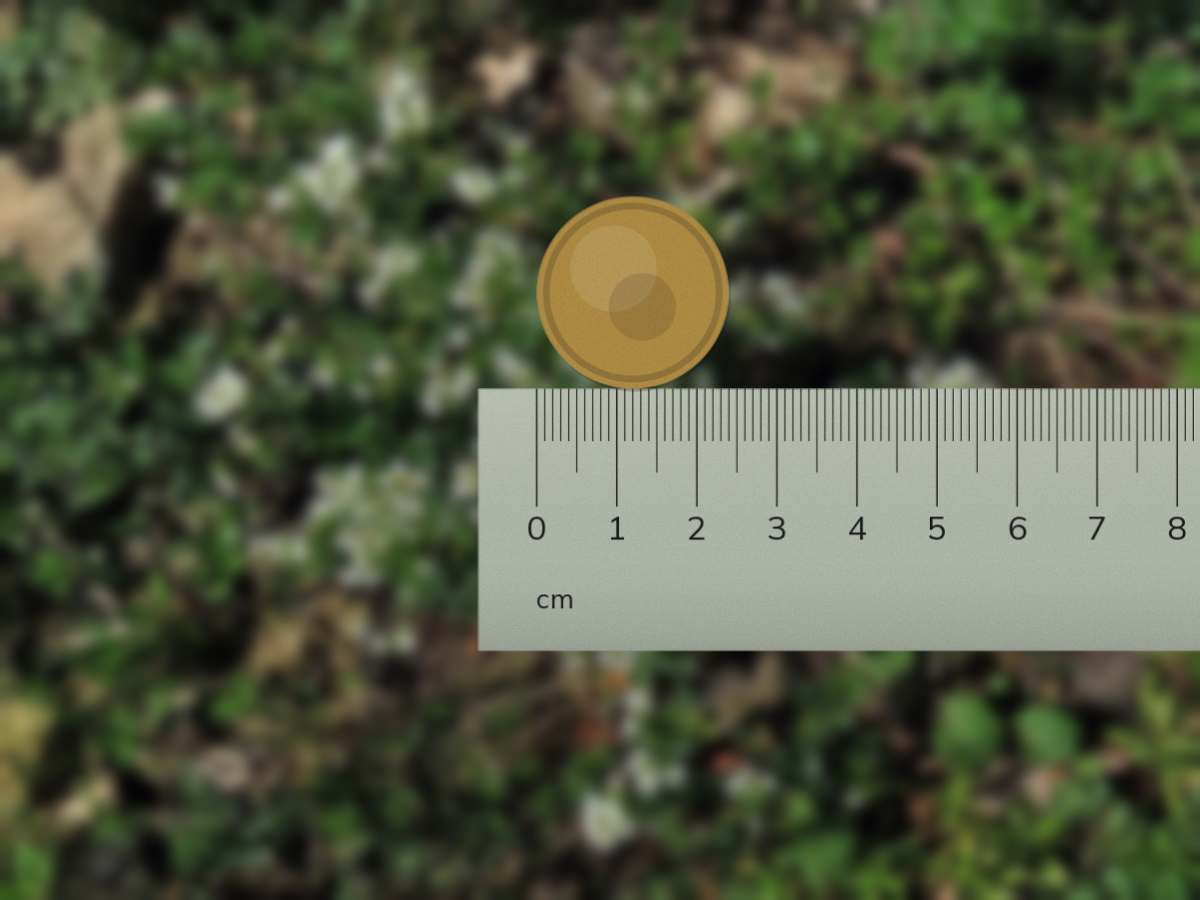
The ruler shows 2.4,cm
